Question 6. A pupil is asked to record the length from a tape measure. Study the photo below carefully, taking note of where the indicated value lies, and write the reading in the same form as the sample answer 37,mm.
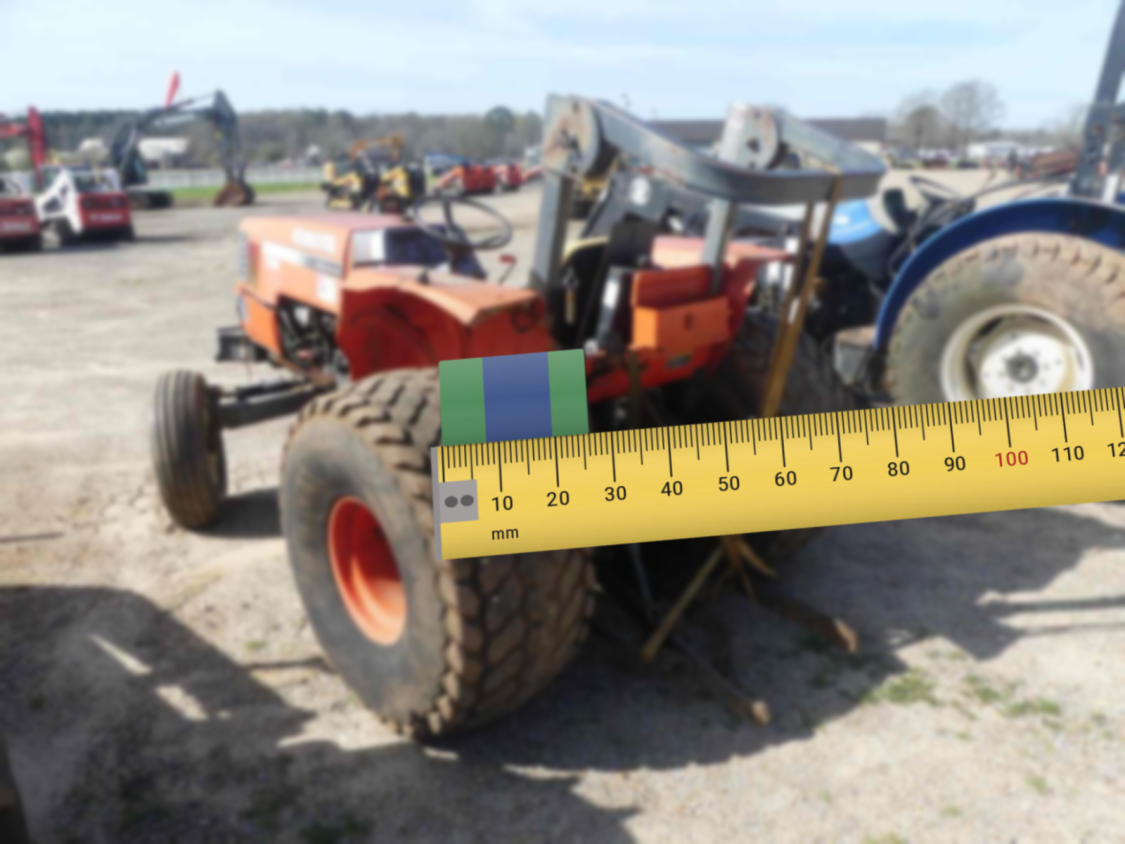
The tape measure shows 26,mm
